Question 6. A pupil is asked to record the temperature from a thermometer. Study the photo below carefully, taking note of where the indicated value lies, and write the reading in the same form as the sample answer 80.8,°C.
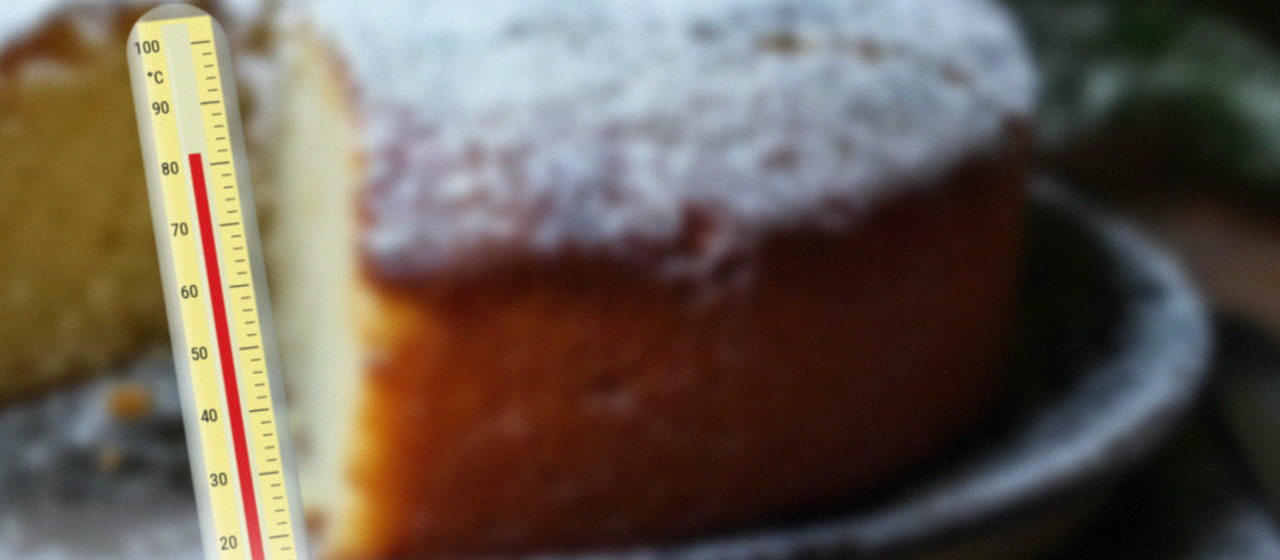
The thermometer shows 82,°C
